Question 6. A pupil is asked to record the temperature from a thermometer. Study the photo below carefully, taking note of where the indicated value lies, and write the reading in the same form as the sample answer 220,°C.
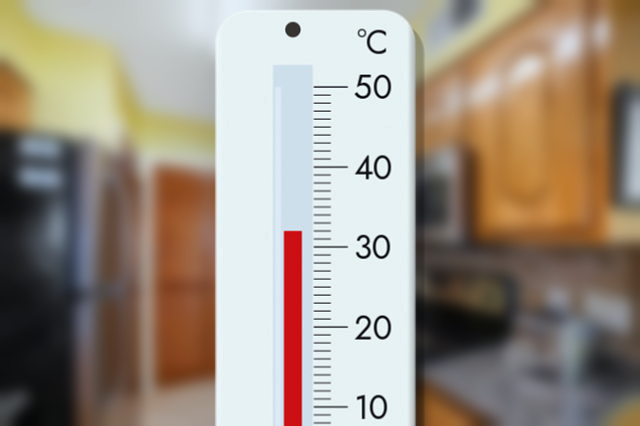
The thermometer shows 32,°C
